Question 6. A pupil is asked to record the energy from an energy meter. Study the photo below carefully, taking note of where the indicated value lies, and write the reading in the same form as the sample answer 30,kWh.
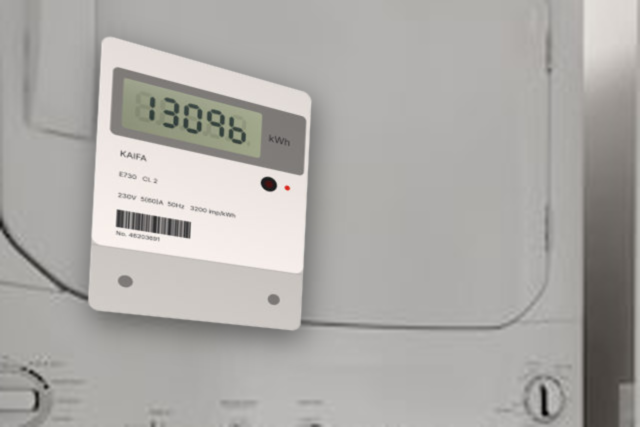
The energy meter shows 13096,kWh
